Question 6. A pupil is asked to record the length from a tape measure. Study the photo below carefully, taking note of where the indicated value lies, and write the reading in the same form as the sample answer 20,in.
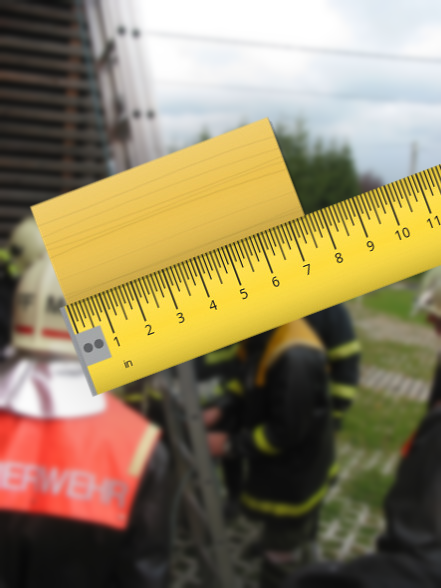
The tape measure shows 7.5,in
